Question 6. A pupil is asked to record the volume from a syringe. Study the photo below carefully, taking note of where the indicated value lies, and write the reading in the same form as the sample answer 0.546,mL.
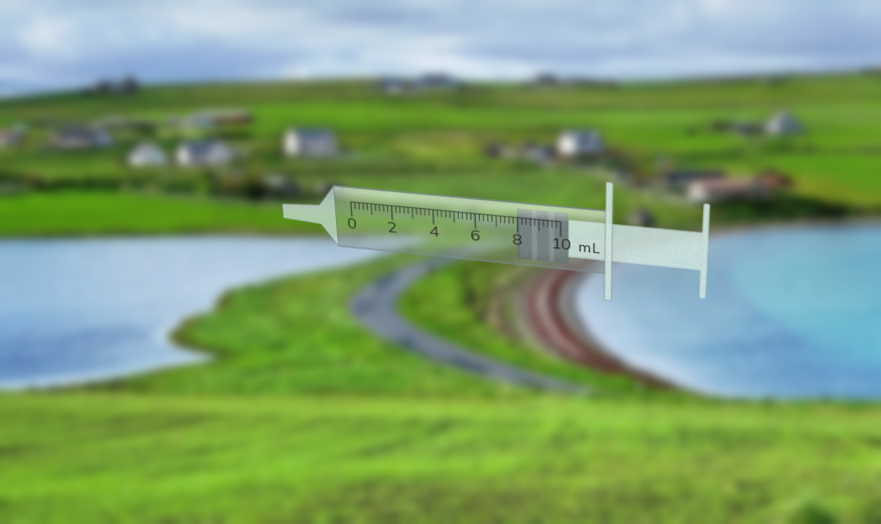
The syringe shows 8,mL
